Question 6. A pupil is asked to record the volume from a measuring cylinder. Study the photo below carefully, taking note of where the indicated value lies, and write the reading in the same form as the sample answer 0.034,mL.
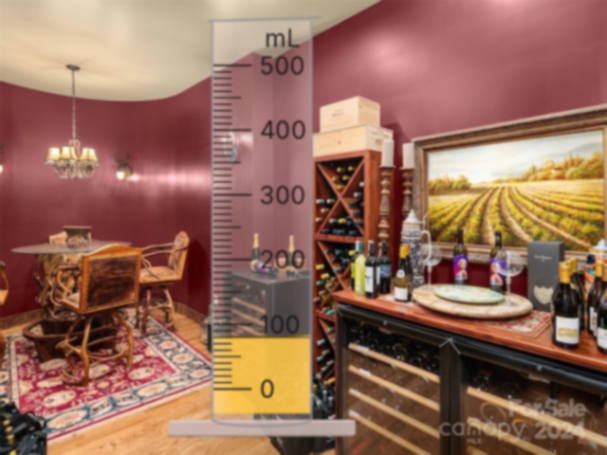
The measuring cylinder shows 80,mL
